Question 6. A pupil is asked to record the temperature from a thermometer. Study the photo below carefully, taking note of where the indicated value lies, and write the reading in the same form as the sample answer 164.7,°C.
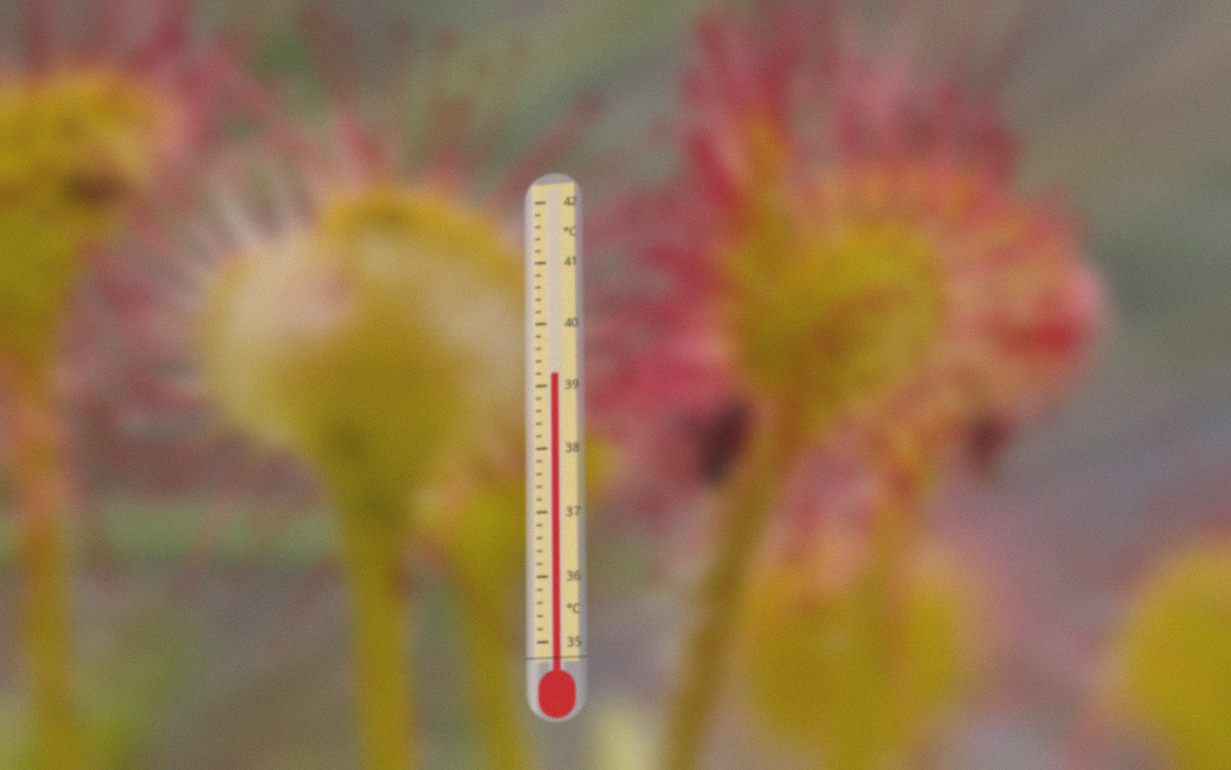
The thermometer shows 39.2,°C
